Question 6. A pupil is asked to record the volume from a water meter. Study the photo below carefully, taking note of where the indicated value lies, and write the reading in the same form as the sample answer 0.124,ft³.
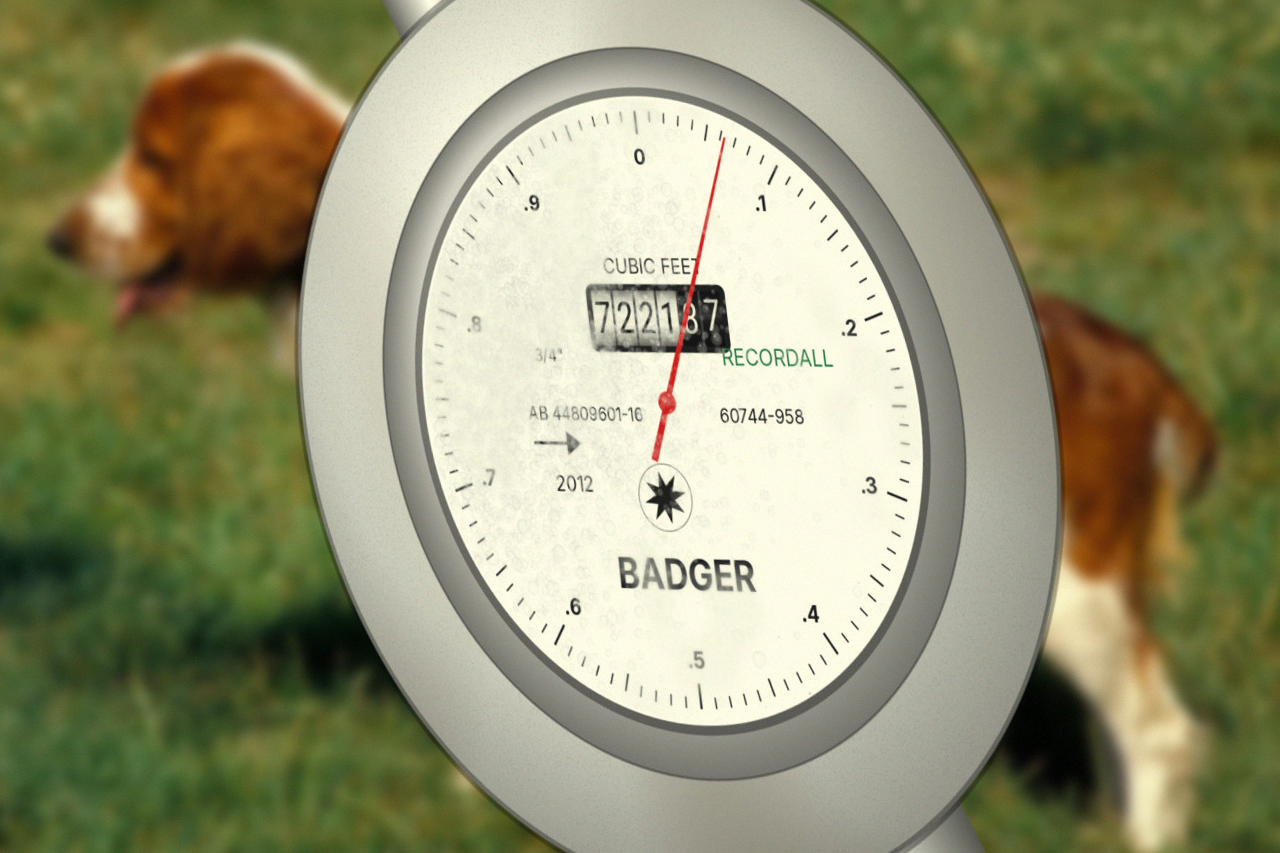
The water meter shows 722187.06,ft³
